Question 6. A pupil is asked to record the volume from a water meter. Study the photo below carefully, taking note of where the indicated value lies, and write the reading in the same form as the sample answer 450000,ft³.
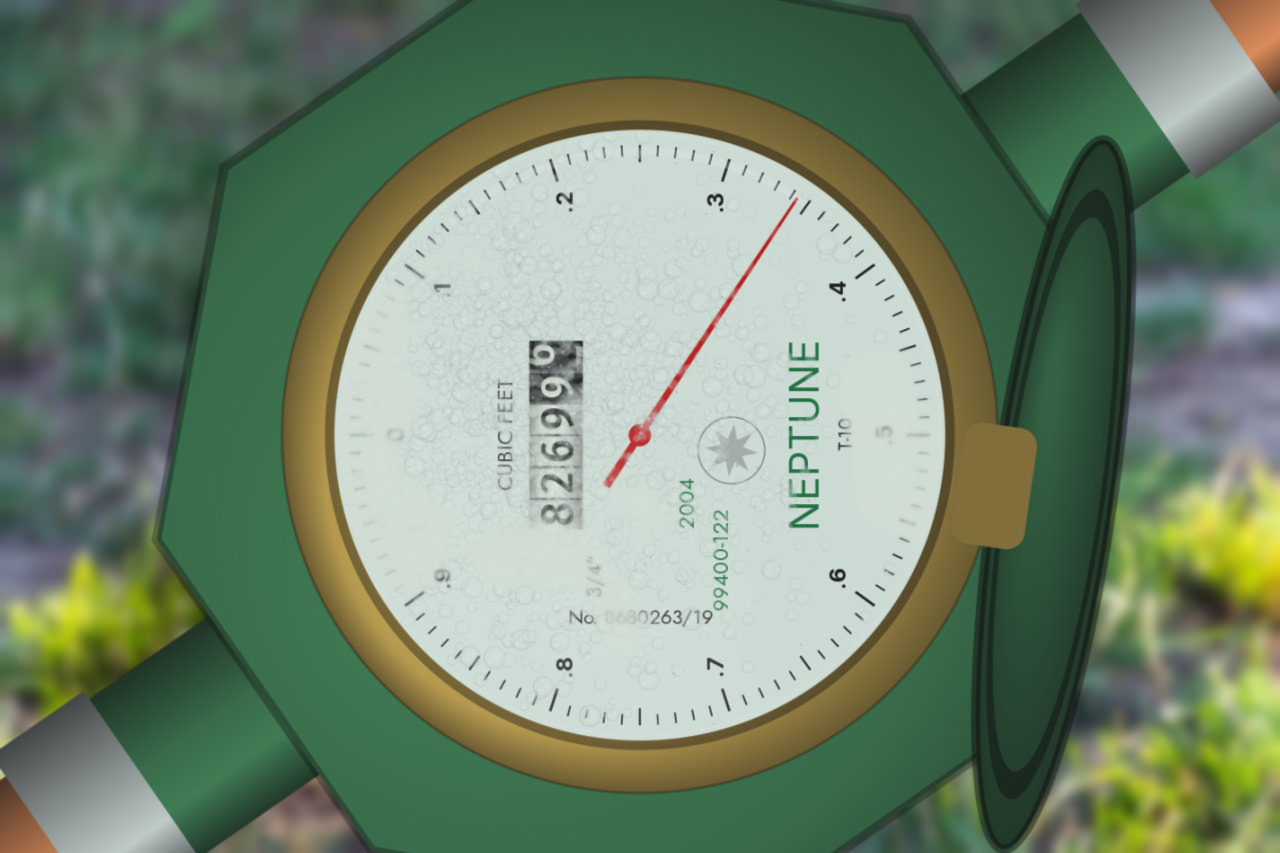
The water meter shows 826996.34,ft³
